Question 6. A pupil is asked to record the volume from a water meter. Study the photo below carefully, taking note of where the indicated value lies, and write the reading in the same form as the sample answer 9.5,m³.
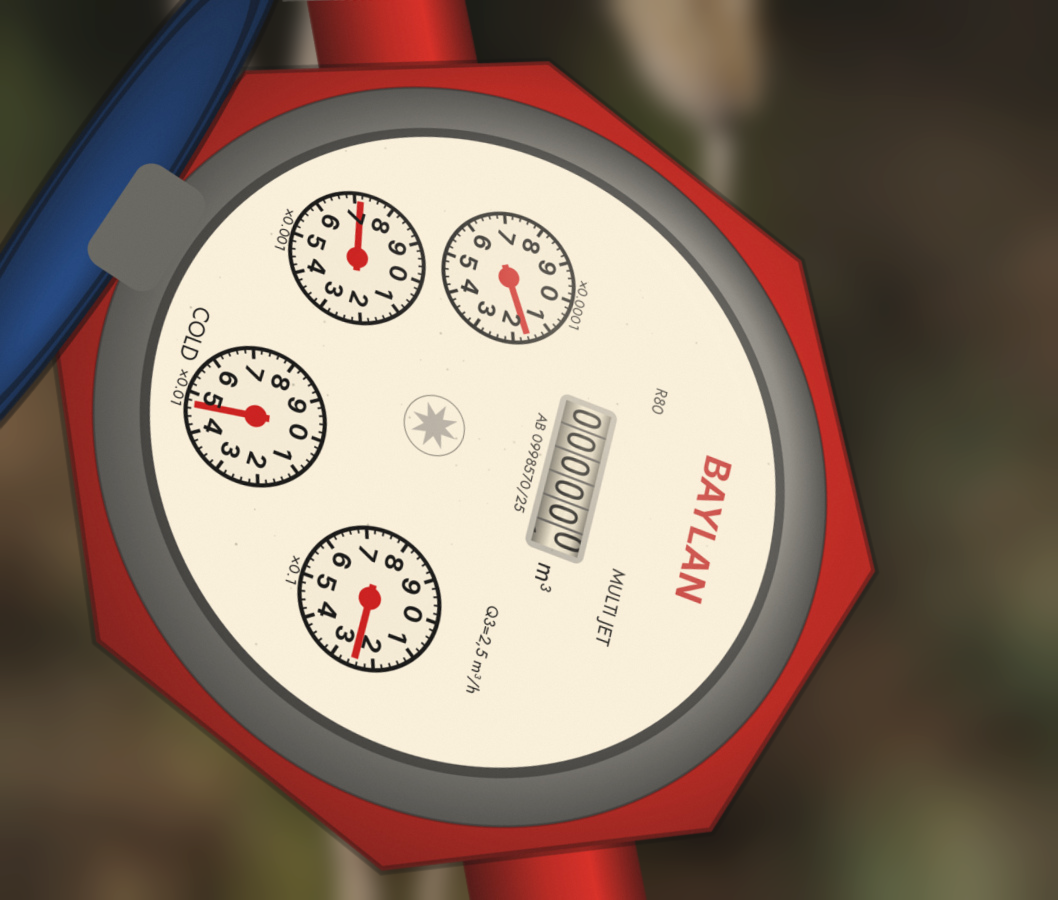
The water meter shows 0.2471,m³
